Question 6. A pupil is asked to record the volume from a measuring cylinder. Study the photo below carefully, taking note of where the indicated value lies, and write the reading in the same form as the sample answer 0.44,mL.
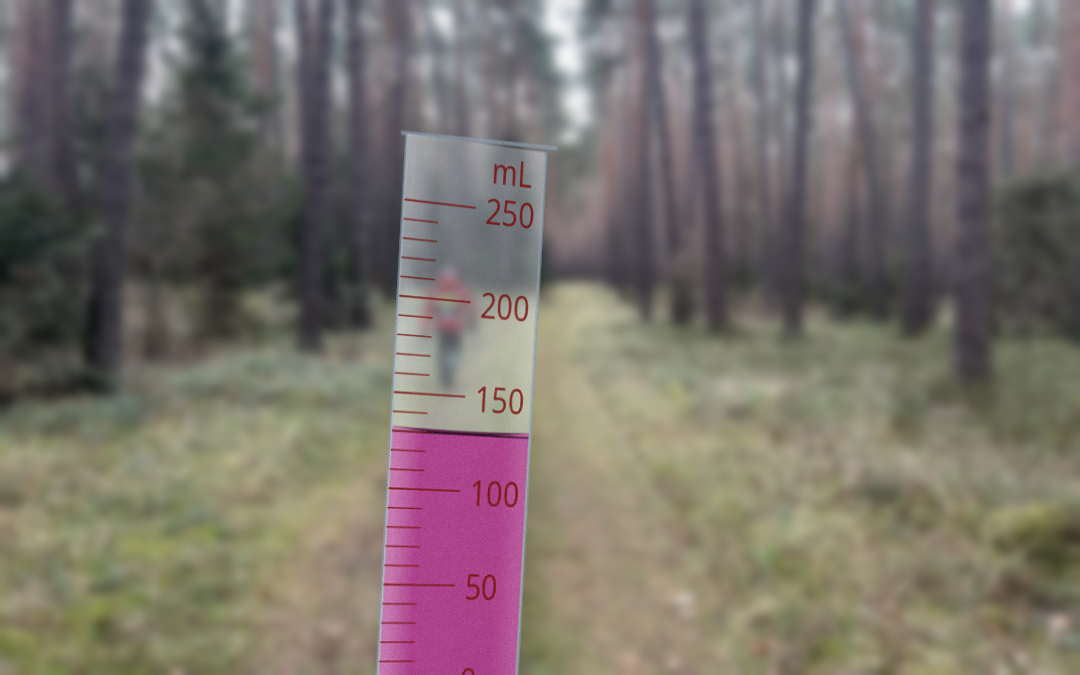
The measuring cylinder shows 130,mL
